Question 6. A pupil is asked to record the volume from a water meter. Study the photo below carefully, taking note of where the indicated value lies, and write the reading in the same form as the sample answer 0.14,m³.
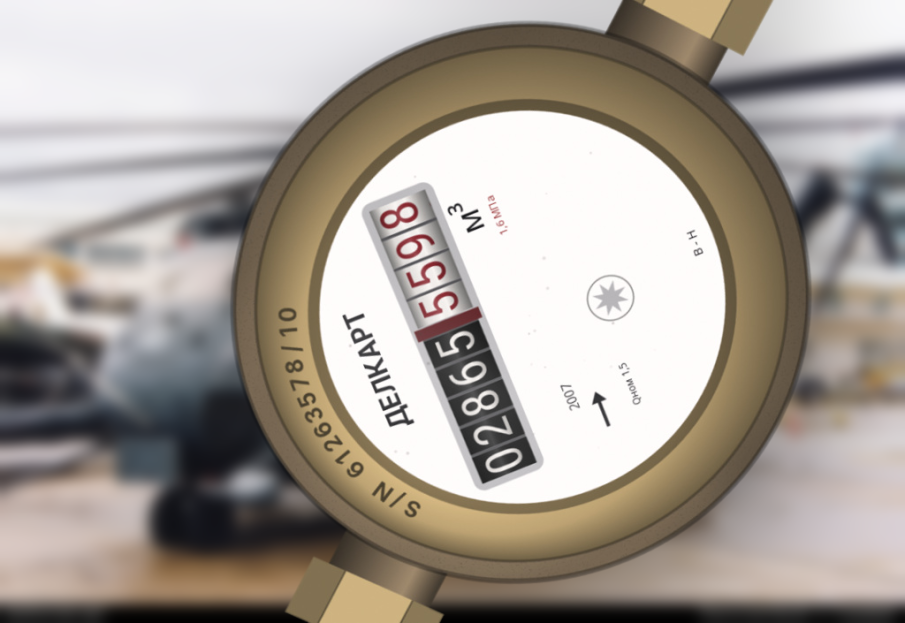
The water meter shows 2865.5598,m³
